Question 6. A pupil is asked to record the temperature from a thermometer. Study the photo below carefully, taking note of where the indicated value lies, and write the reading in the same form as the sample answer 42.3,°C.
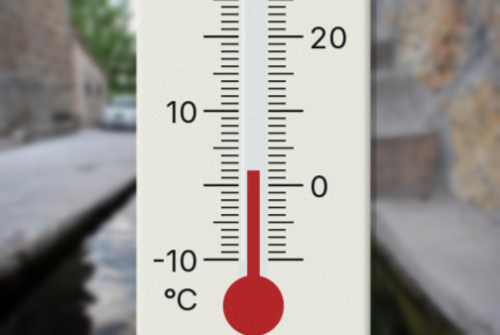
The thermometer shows 2,°C
